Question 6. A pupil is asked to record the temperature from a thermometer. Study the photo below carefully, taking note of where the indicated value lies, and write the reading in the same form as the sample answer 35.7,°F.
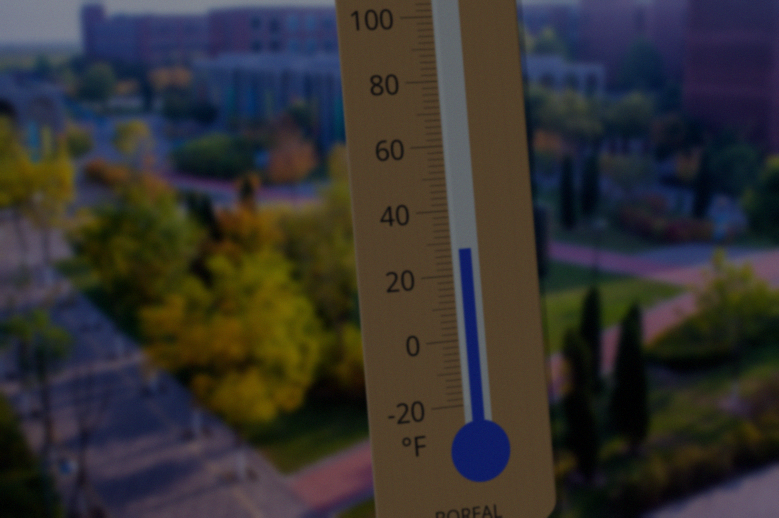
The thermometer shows 28,°F
